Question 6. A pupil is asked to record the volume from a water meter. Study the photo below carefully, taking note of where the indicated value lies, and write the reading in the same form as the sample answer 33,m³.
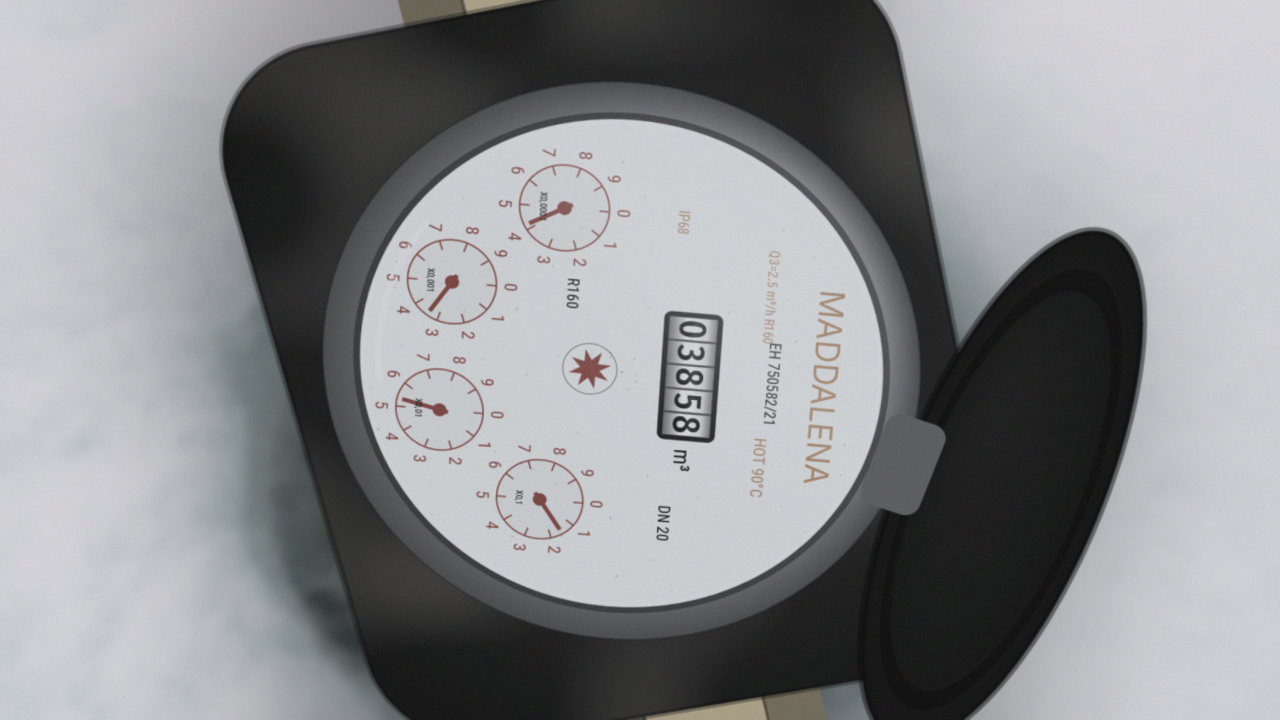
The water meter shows 3858.1534,m³
